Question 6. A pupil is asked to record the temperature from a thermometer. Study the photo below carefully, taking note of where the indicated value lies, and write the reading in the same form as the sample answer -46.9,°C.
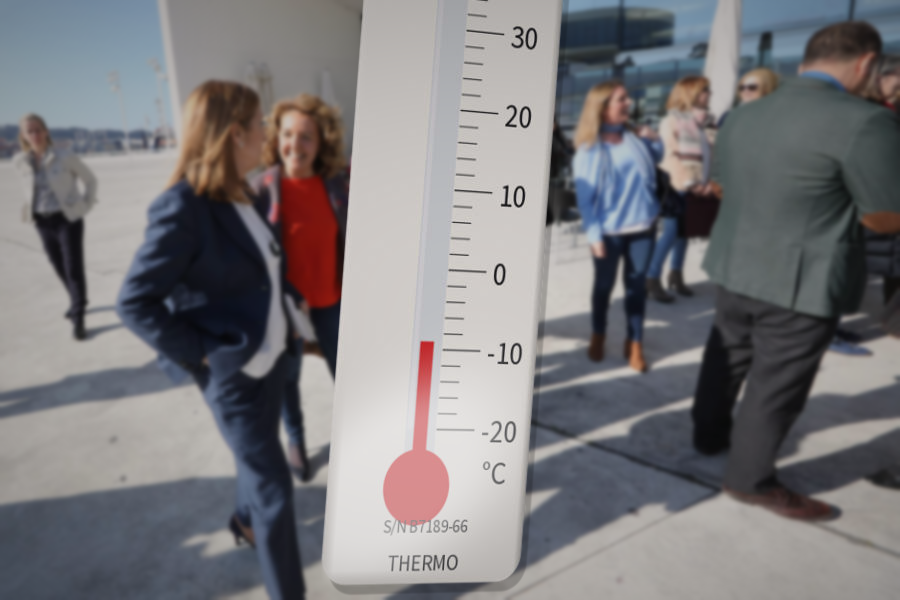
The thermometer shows -9,°C
